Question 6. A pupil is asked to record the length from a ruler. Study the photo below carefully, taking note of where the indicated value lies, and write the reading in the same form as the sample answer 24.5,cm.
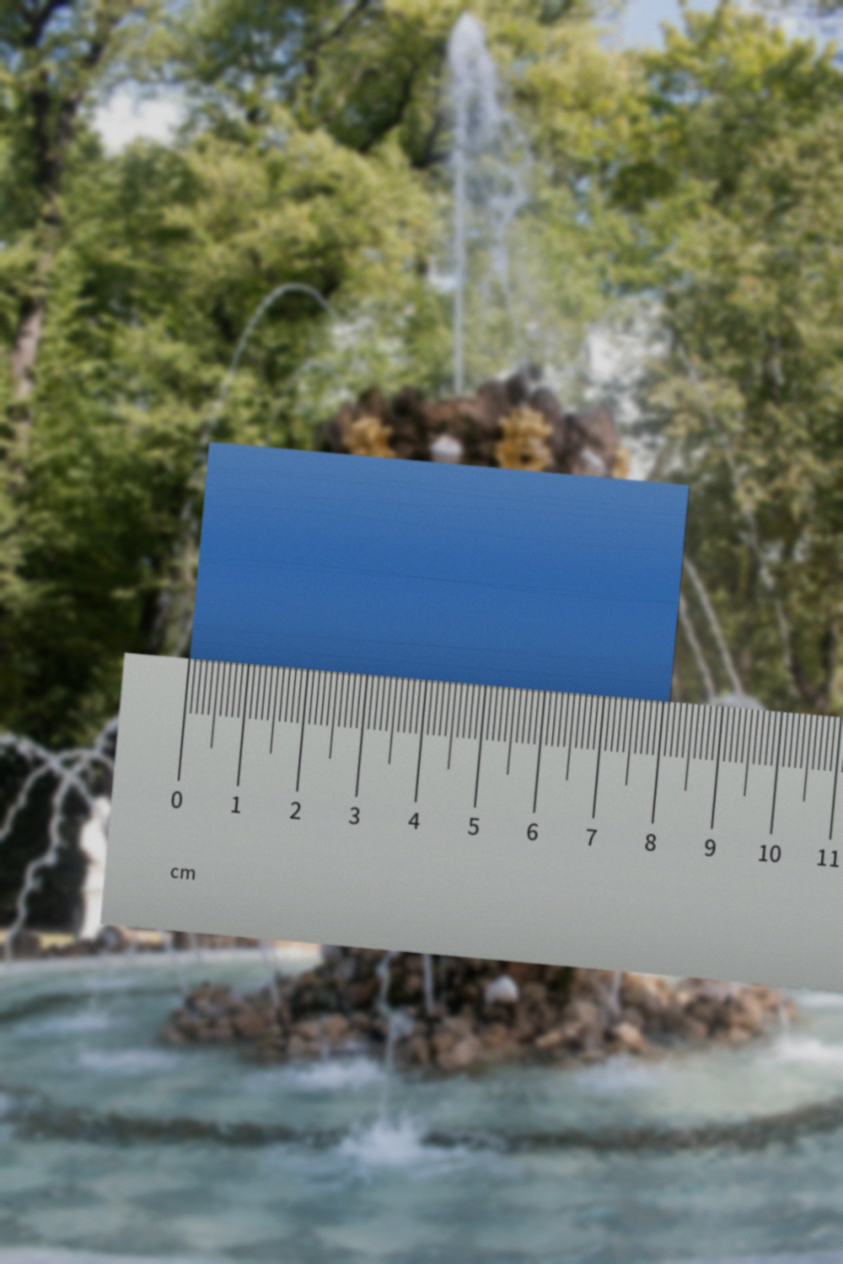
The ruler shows 8.1,cm
